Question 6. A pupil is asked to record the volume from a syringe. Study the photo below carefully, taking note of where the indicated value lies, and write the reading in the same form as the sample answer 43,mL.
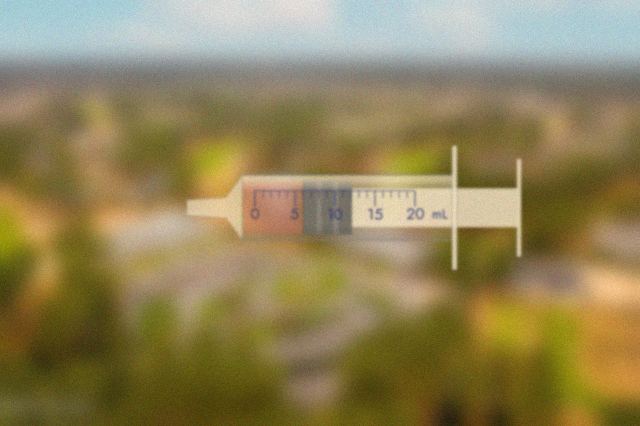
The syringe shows 6,mL
